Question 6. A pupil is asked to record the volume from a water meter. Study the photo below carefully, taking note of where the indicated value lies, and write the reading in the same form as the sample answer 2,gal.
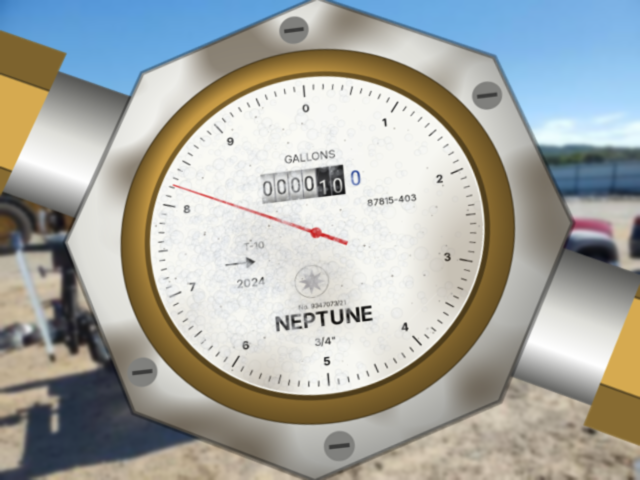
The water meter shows 98.2,gal
